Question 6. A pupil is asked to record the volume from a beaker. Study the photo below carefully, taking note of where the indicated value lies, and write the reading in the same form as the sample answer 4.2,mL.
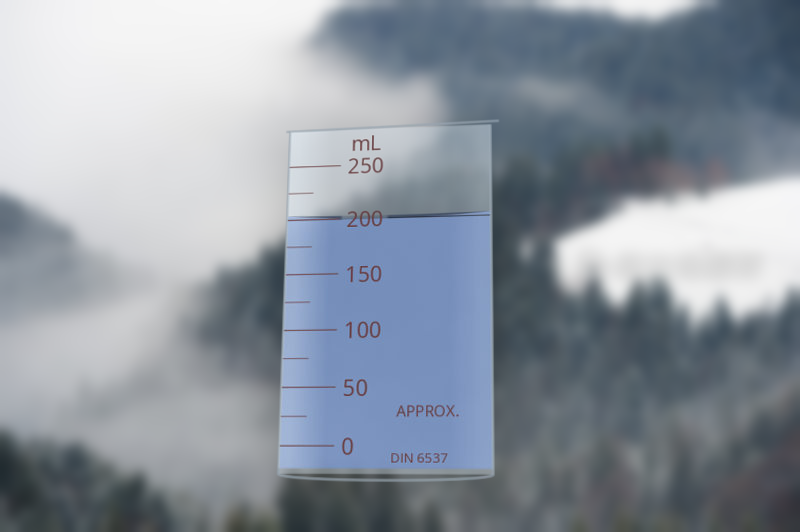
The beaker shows 200,mL
